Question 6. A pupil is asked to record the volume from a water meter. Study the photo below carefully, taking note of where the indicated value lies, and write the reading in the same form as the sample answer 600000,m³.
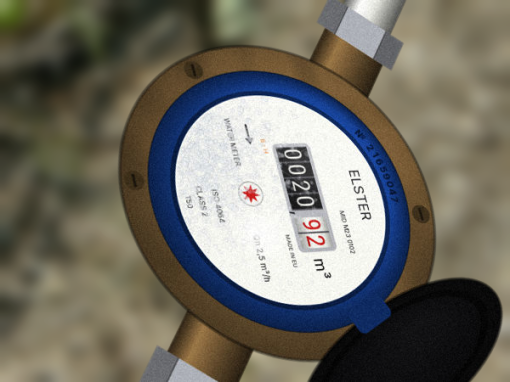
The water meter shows 20.92,m³
